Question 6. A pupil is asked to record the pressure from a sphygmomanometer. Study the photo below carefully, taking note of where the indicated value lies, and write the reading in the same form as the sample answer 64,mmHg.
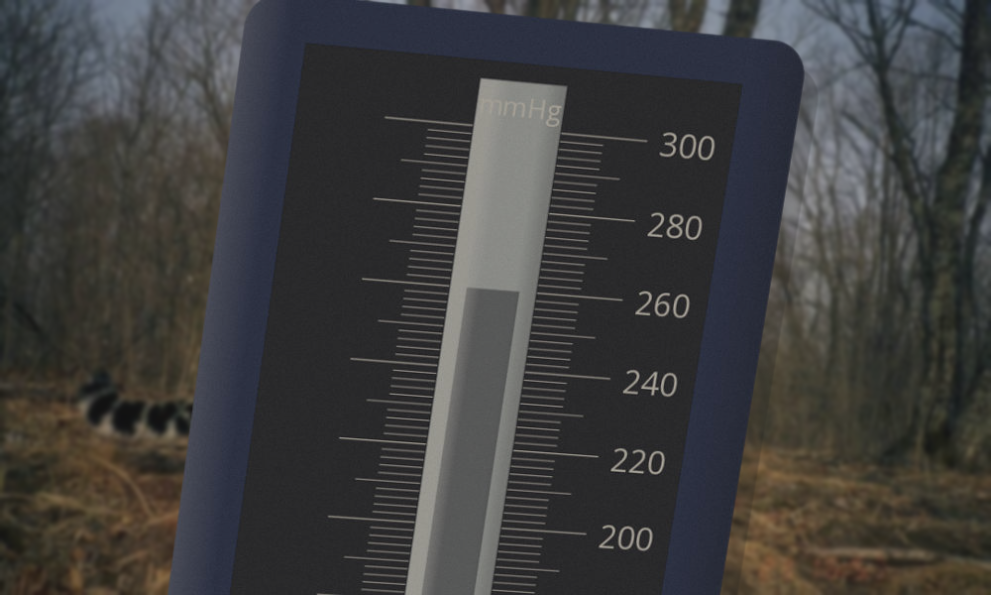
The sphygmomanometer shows 260,mmHg
